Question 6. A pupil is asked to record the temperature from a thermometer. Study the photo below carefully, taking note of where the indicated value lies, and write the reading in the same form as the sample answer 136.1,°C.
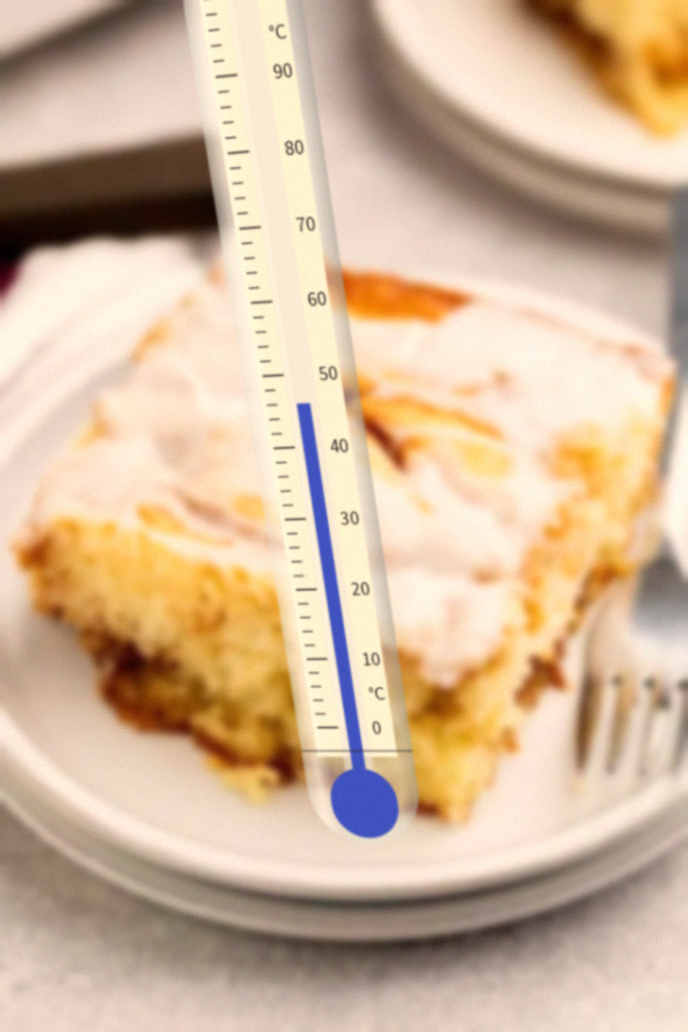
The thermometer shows 46,°C
